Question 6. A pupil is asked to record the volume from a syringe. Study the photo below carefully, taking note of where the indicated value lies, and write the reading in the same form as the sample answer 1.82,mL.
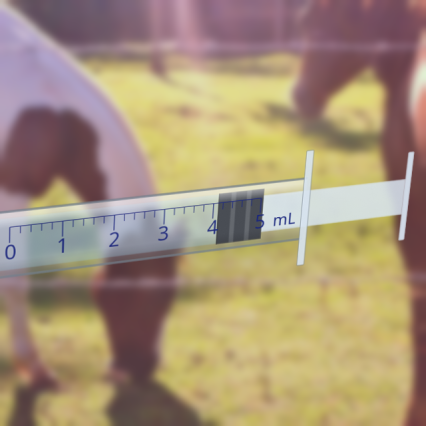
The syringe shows 4.1,mL
